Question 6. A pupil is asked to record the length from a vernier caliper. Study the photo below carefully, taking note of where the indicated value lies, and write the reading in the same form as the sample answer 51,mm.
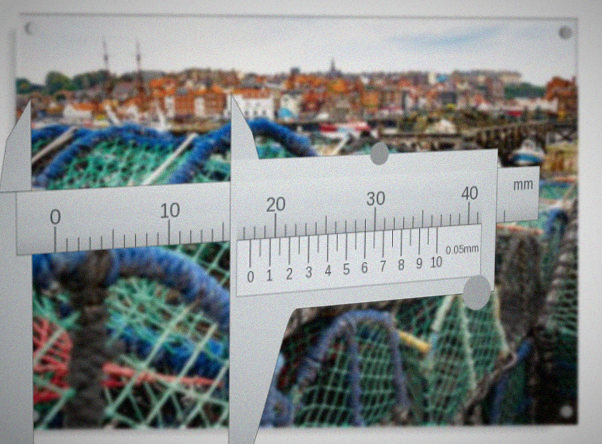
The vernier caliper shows 17.6,mm
